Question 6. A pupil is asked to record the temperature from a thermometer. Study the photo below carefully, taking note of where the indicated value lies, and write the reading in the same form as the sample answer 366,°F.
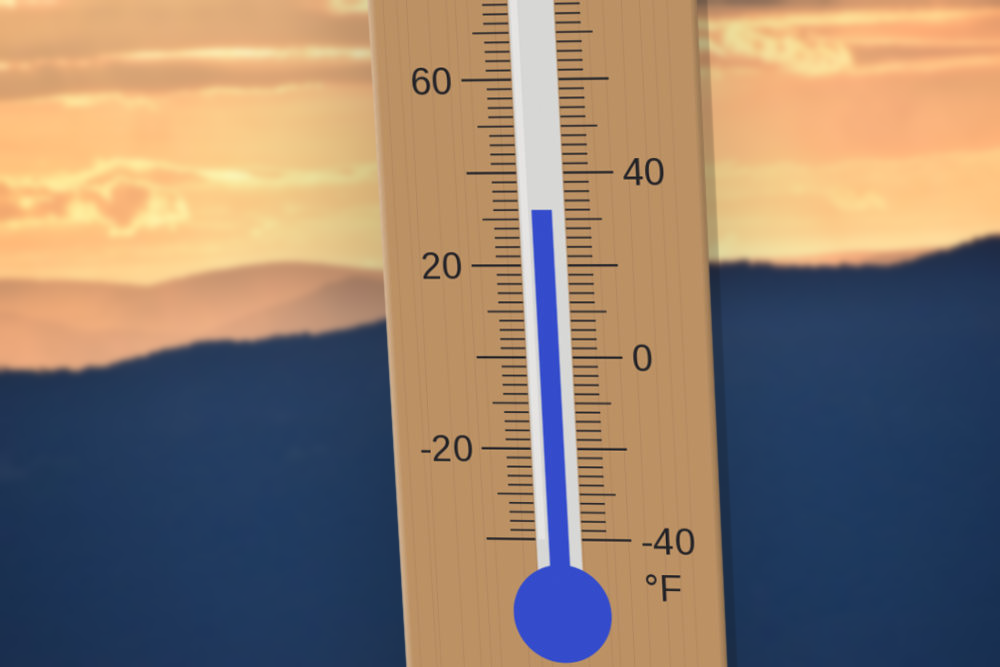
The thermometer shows 32,°F
